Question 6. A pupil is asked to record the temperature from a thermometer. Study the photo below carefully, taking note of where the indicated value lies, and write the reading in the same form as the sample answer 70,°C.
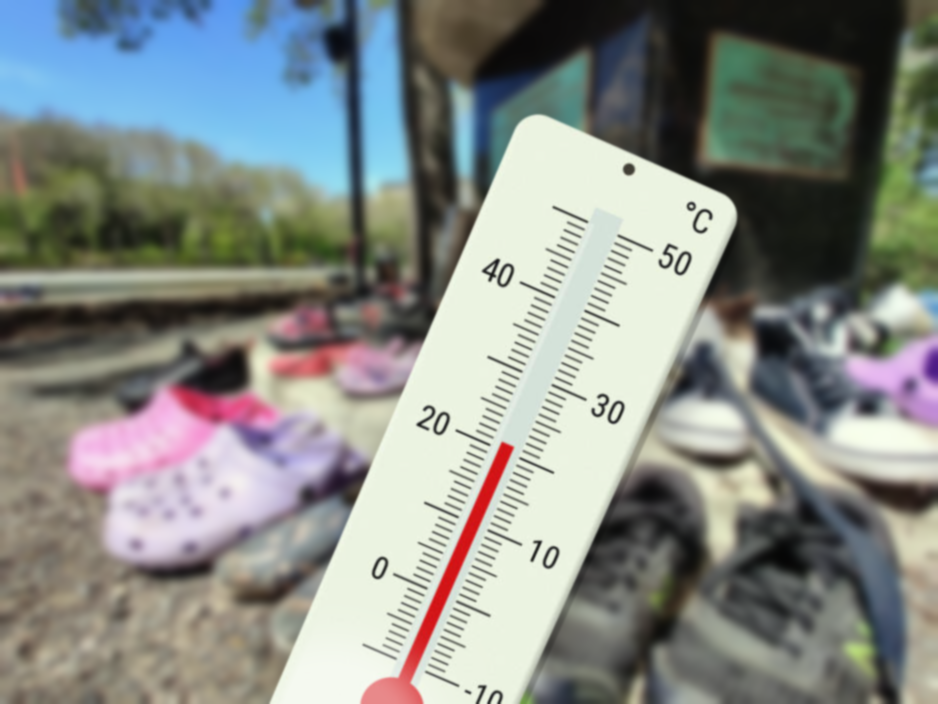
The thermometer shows 21,°C
